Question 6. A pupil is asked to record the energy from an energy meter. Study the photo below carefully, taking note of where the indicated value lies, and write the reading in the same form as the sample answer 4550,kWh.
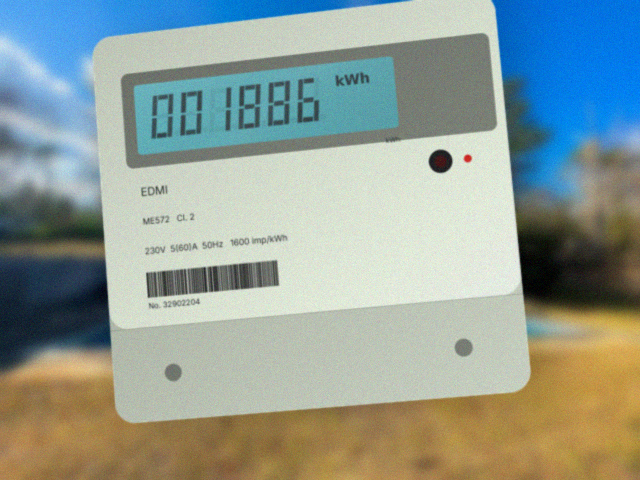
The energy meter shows 1886,kWh
